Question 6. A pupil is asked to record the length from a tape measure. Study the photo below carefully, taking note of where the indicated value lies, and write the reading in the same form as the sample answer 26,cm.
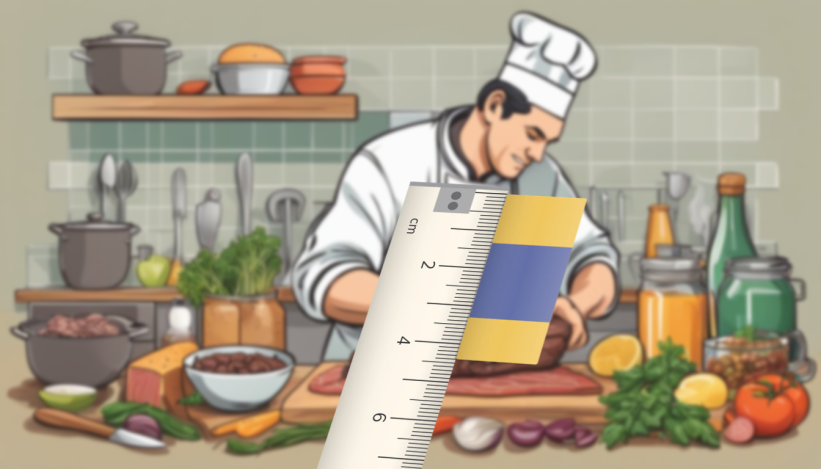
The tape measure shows 4.4,cm
